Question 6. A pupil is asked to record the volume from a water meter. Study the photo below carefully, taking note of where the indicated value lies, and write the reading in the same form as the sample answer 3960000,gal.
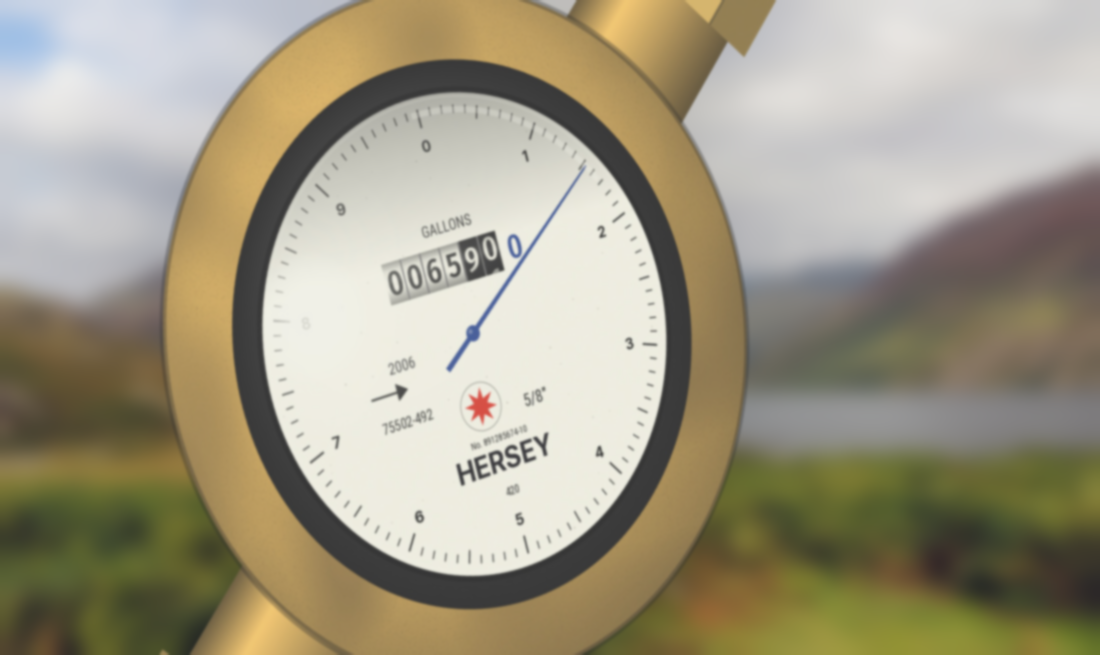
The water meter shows 65901.5,gal
